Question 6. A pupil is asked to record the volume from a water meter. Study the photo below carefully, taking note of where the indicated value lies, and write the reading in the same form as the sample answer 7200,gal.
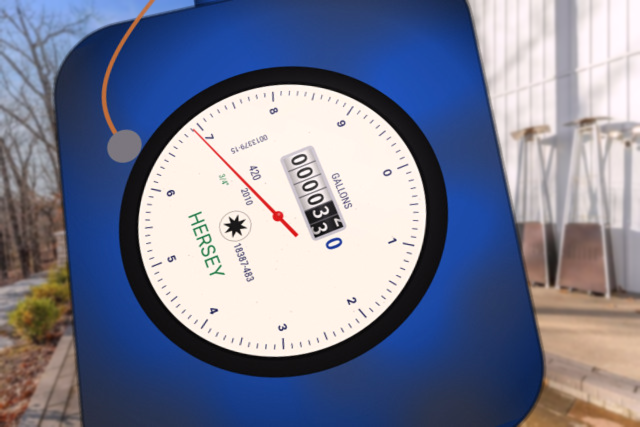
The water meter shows 326.9,gal
